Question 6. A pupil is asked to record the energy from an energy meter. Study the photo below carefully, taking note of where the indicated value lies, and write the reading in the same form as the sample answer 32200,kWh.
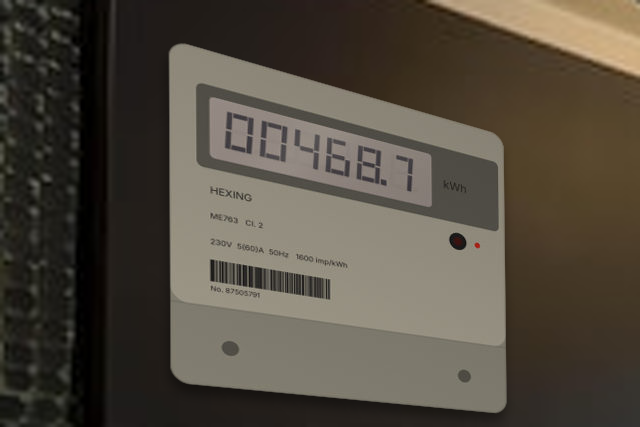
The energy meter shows 468.7,kWh
